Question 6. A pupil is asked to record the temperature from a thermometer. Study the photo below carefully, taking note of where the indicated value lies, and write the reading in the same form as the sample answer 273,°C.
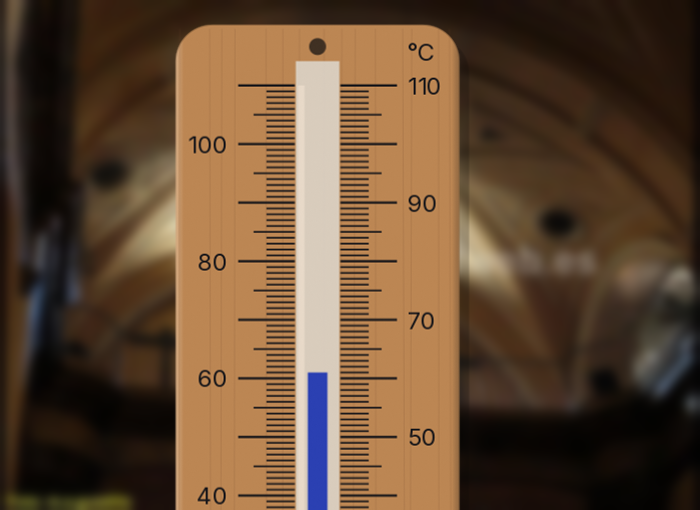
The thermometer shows 61,°C
